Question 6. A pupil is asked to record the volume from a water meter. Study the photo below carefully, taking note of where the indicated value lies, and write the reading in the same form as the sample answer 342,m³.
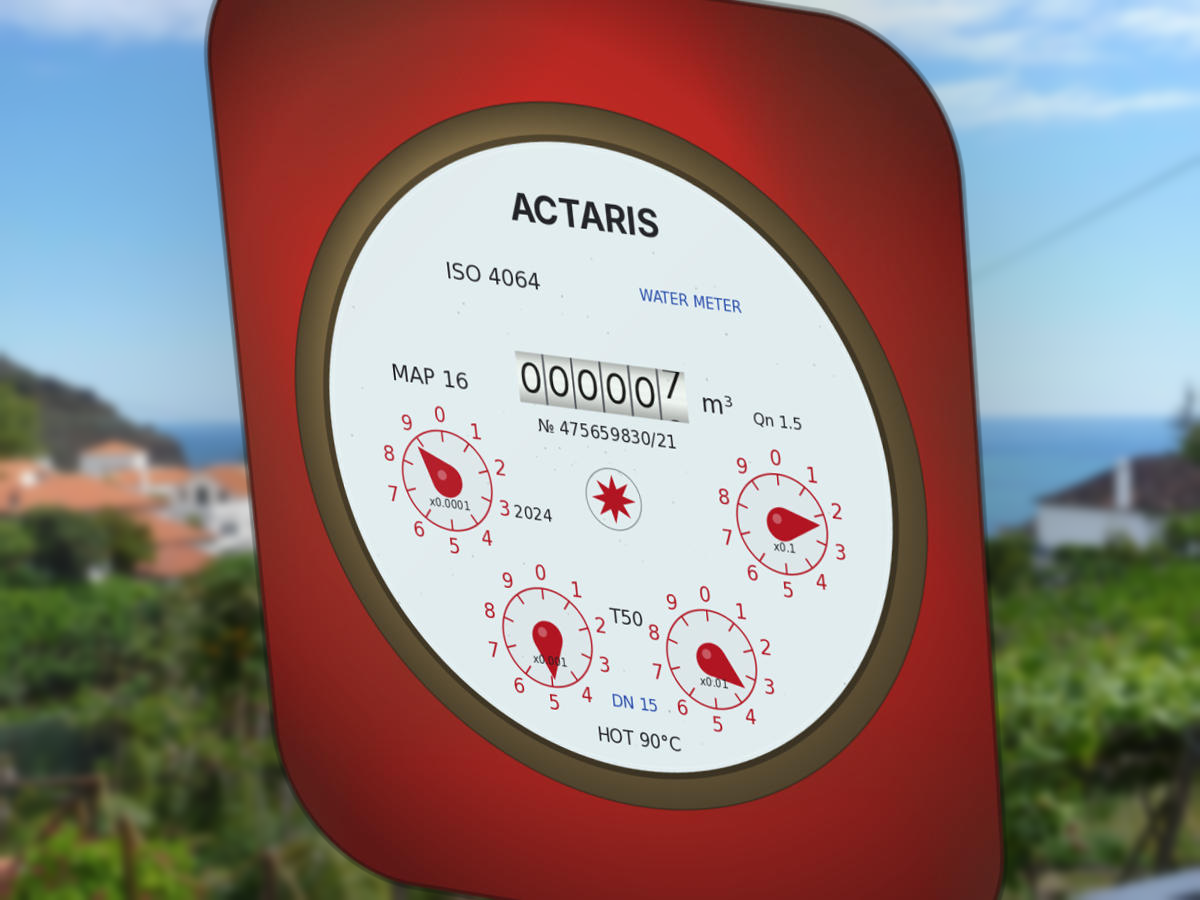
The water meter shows 7.2348,m³
